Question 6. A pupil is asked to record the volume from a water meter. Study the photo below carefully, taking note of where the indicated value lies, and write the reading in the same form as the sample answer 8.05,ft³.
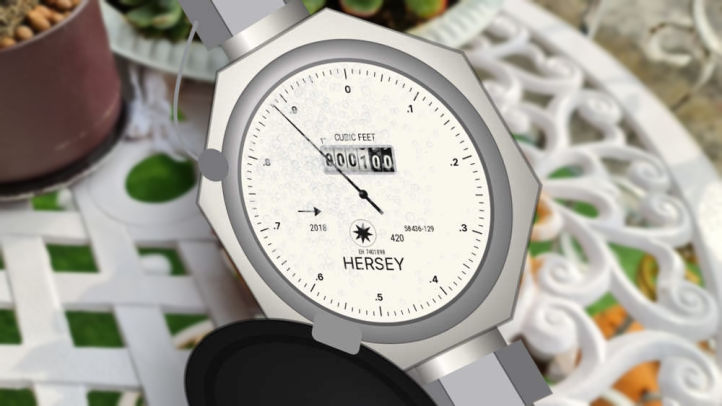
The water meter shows 99.88,ft³
